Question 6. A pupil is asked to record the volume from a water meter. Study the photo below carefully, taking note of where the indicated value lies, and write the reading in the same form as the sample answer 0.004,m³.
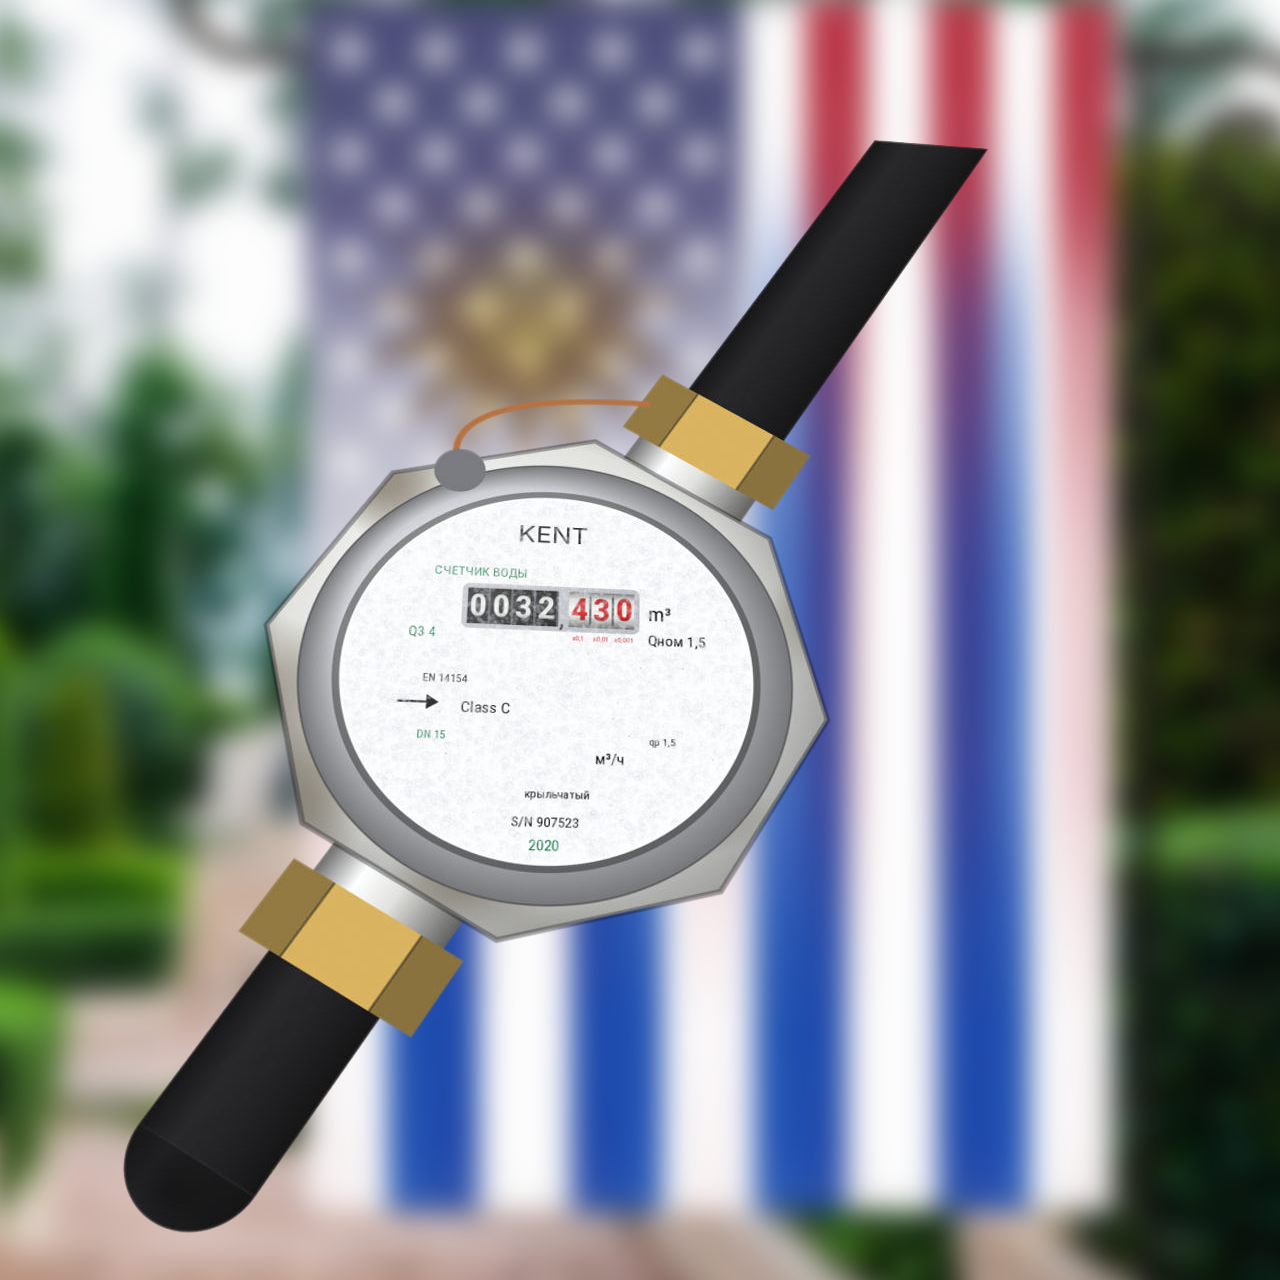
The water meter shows 32.430,m³
